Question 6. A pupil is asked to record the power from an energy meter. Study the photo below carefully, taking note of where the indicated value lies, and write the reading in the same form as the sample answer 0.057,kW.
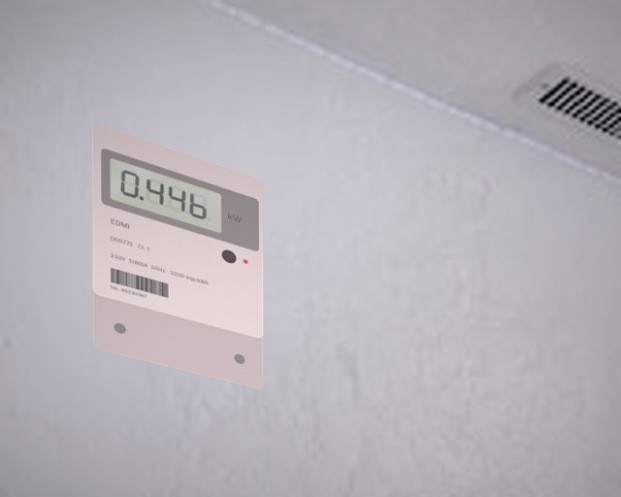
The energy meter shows 0.446,kW
